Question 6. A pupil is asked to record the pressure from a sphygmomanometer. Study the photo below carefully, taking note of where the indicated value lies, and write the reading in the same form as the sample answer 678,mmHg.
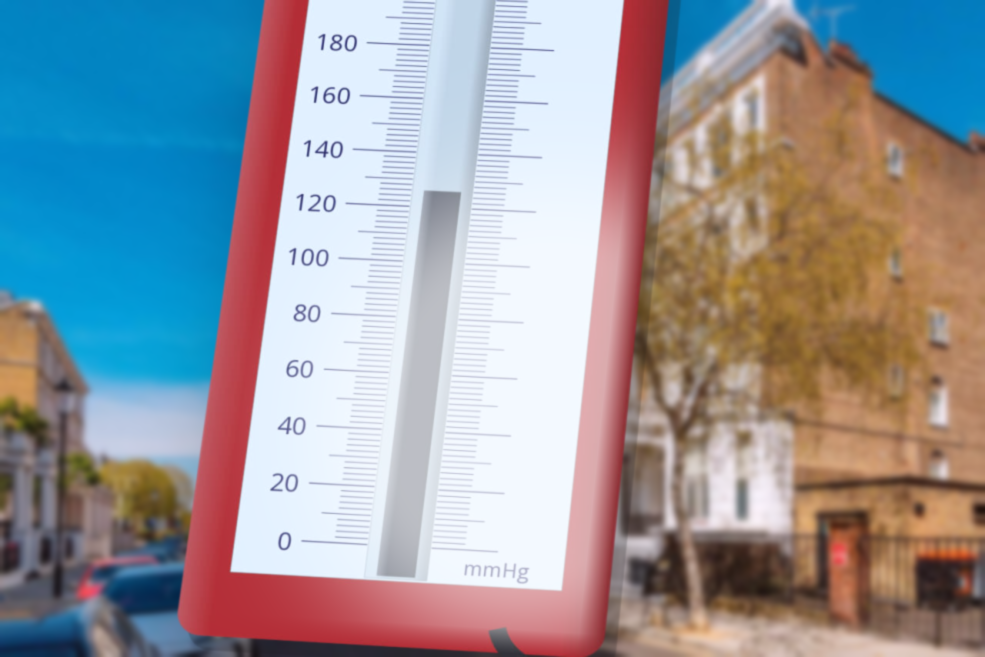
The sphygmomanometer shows 126,mmHg
